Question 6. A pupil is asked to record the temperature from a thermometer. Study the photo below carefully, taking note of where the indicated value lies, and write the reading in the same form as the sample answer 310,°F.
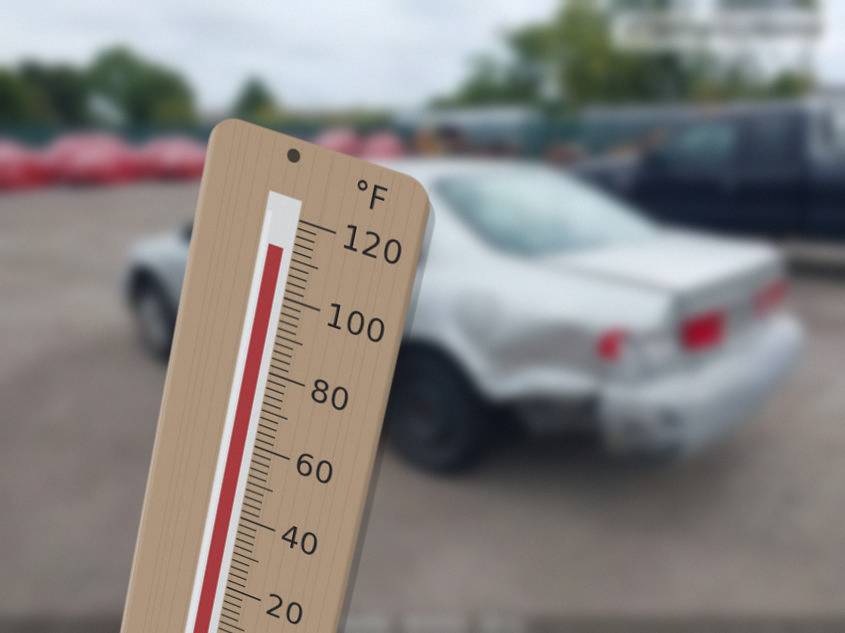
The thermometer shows 112,°F
